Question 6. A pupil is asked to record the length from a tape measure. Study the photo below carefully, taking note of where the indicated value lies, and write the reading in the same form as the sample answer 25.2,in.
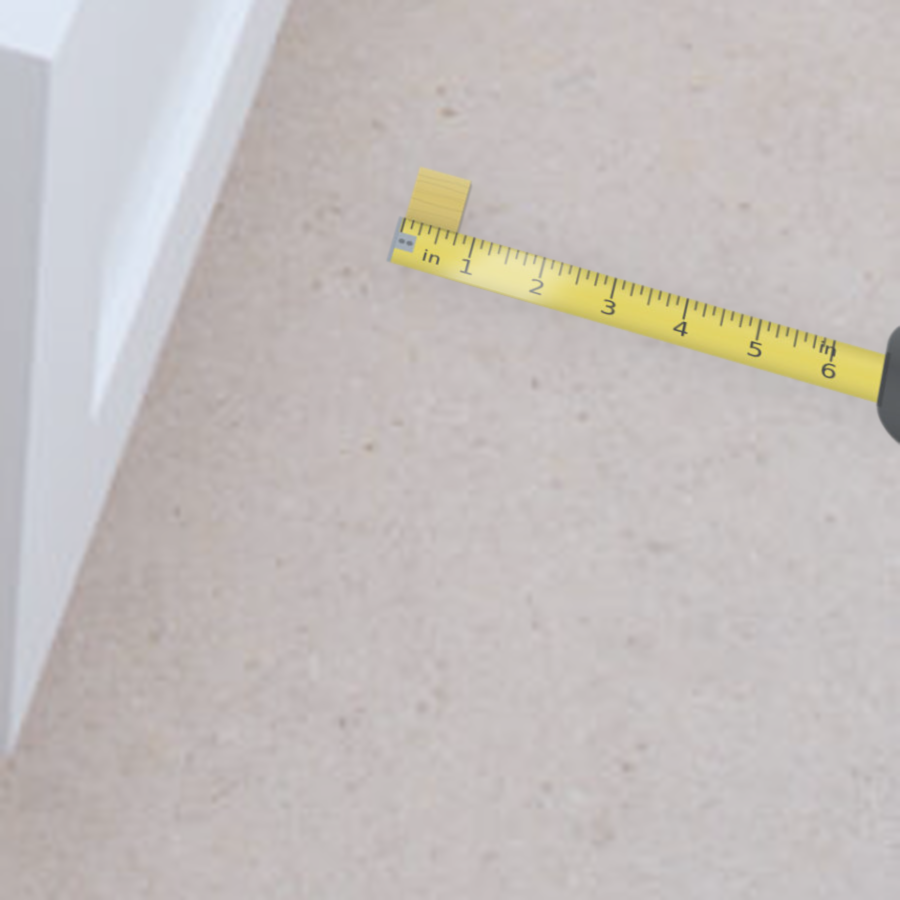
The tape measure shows 0.75,in
